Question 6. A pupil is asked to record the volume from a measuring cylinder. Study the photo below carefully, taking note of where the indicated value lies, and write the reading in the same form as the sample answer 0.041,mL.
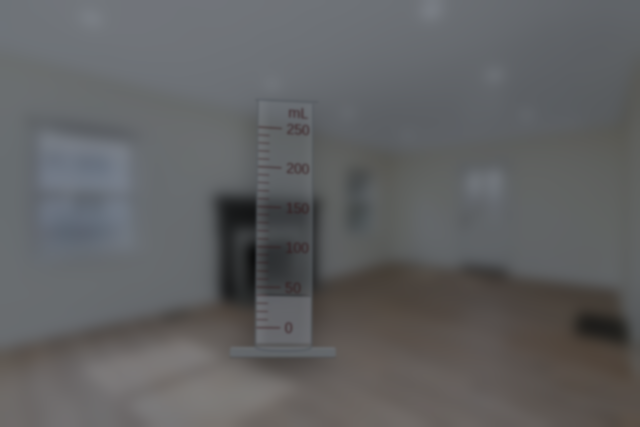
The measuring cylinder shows 40,mL
